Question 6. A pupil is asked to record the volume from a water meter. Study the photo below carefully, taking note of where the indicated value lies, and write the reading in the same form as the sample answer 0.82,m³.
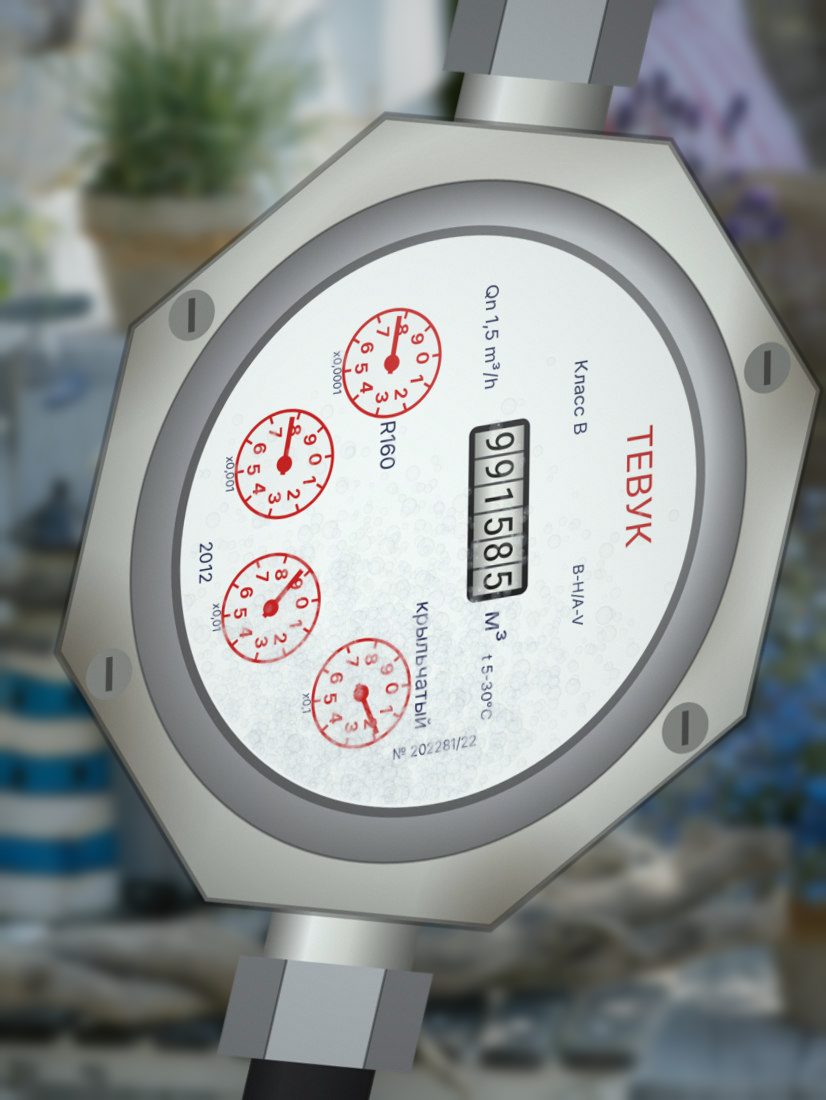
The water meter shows 991585.1877,m³
